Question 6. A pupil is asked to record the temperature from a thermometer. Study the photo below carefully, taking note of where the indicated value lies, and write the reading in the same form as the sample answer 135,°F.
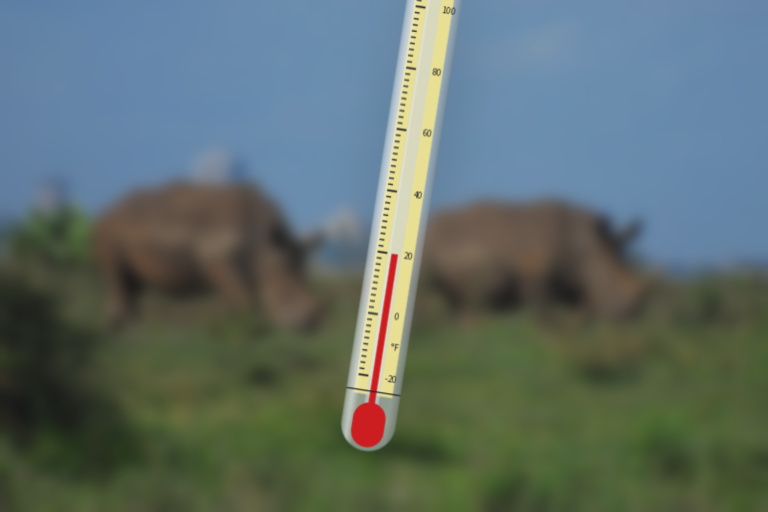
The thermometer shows 20,°F
